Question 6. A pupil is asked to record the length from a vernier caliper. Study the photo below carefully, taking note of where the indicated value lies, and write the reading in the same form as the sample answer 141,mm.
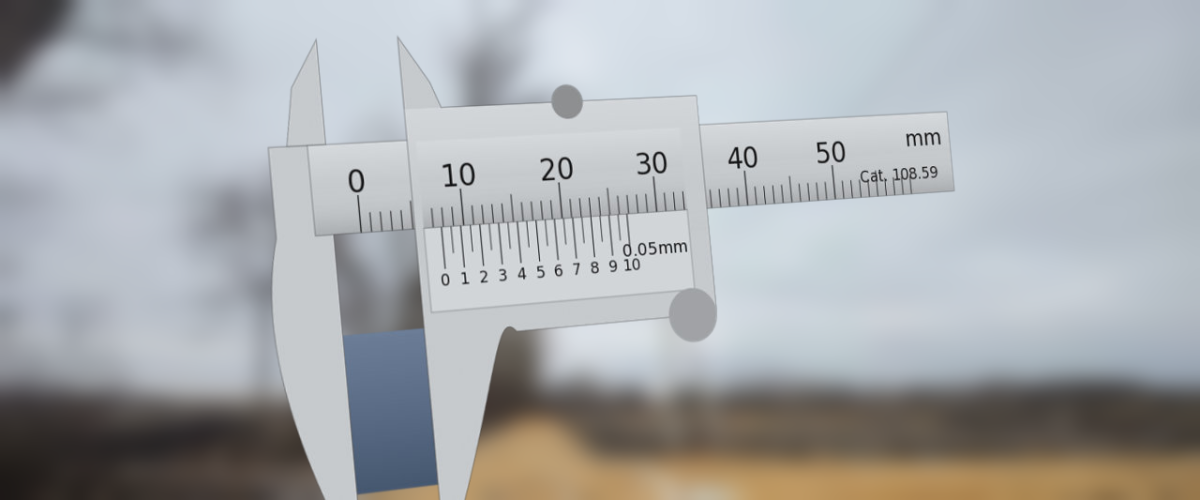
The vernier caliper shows 7.8,mm
